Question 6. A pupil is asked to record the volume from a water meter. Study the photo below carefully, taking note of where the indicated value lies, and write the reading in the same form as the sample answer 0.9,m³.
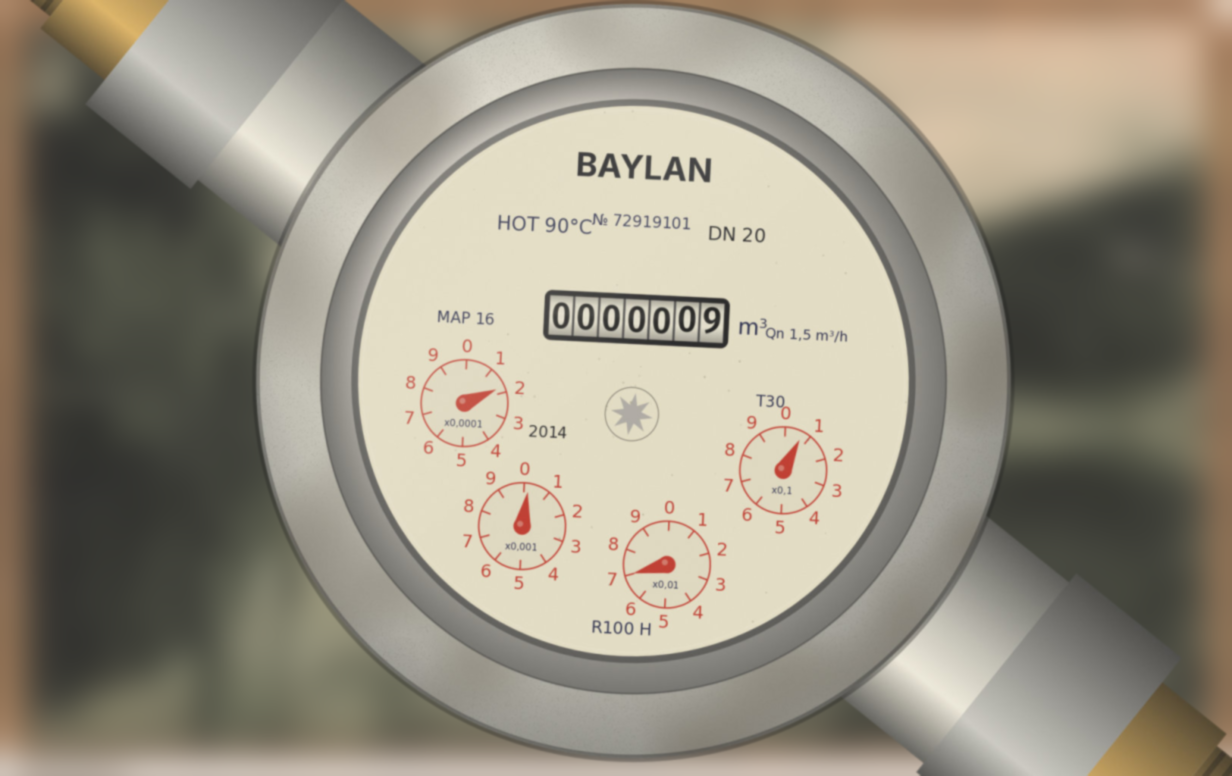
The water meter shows 9.0701,m³
